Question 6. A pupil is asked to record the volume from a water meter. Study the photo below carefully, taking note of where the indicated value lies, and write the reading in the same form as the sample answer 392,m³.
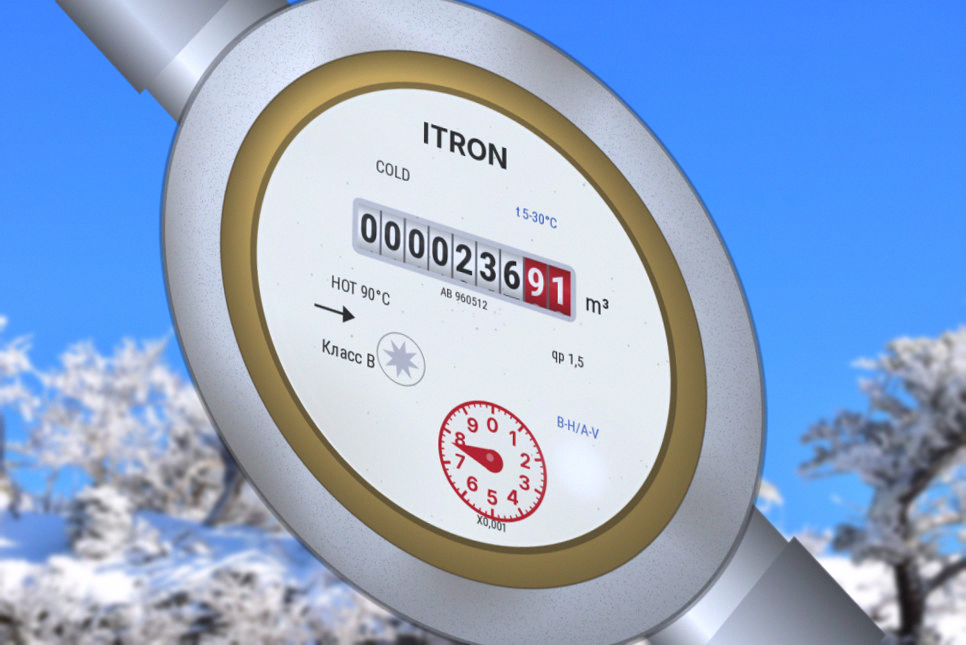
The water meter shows 236.917,m³
